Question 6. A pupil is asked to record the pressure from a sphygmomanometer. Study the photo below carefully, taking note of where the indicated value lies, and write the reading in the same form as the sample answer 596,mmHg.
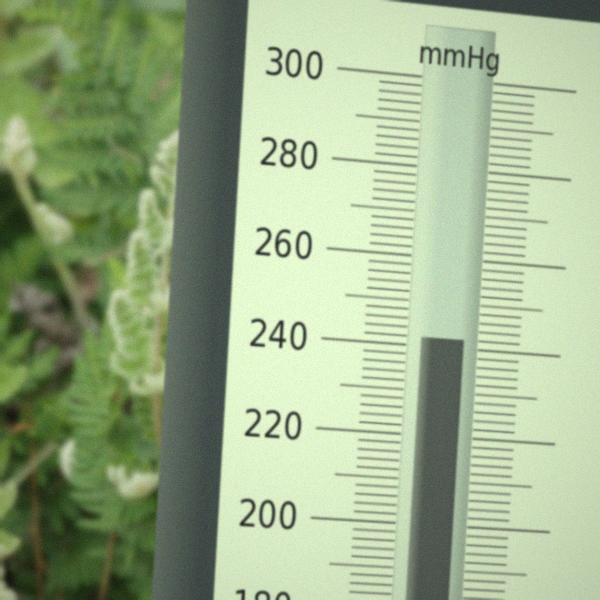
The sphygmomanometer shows 242,mmHg
